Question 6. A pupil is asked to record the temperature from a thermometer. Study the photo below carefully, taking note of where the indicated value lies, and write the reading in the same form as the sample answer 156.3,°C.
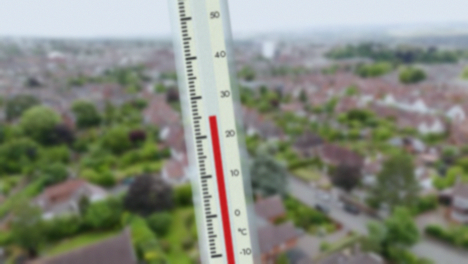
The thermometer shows 25,°C
